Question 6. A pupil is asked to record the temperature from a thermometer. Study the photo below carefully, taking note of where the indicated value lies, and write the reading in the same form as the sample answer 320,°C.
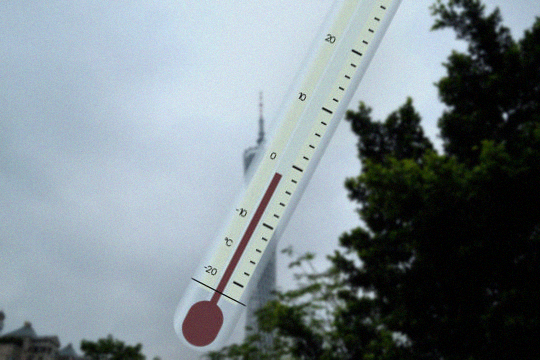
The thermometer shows -2,°C
